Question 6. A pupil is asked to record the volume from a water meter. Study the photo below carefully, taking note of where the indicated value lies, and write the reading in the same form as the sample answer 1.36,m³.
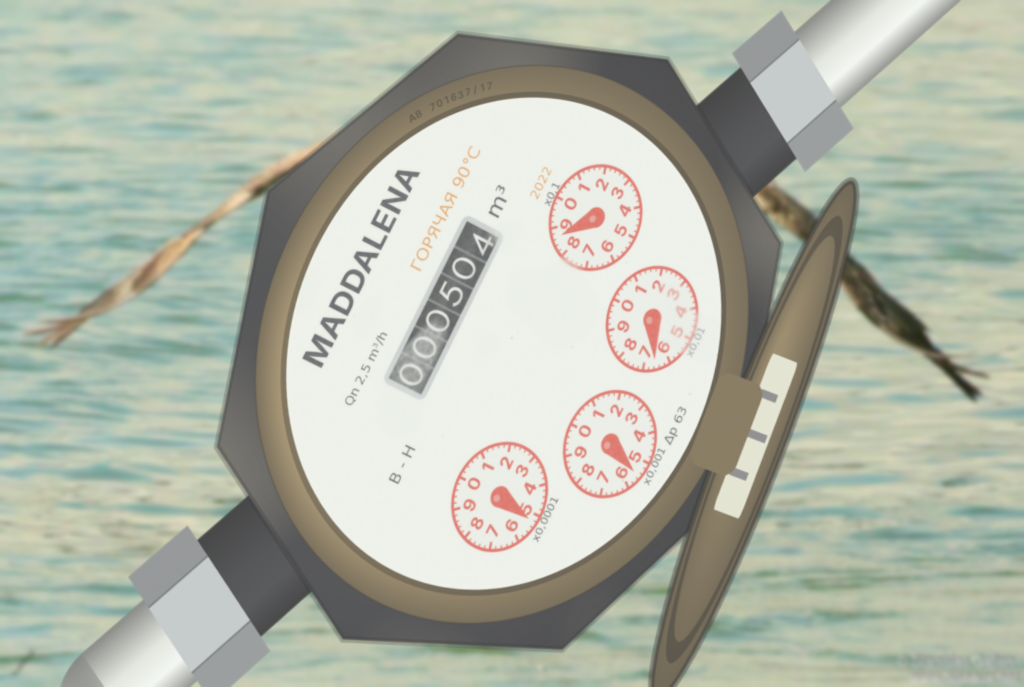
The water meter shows 503.8655,m³
